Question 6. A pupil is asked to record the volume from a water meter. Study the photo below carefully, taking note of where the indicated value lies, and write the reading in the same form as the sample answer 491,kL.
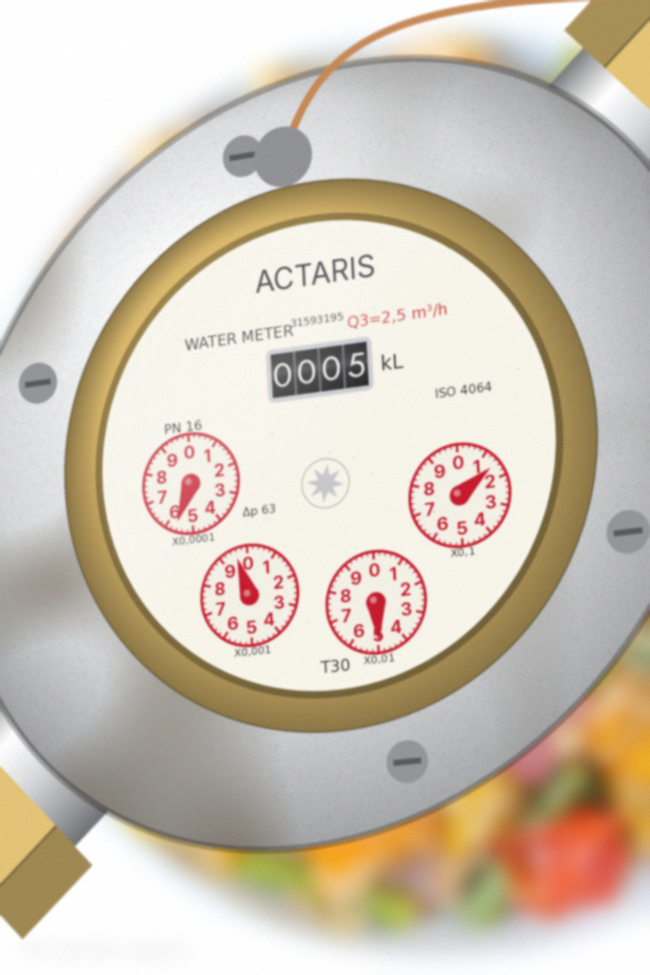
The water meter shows 5.1495,kL
